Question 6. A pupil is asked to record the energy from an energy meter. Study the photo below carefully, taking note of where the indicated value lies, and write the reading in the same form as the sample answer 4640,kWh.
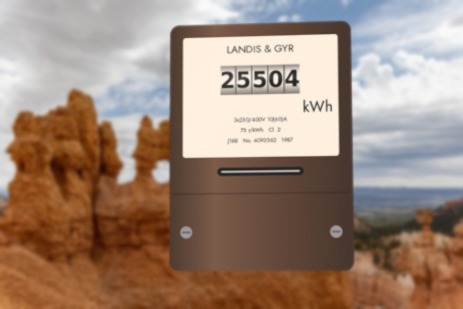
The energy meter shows 25504,kWh
